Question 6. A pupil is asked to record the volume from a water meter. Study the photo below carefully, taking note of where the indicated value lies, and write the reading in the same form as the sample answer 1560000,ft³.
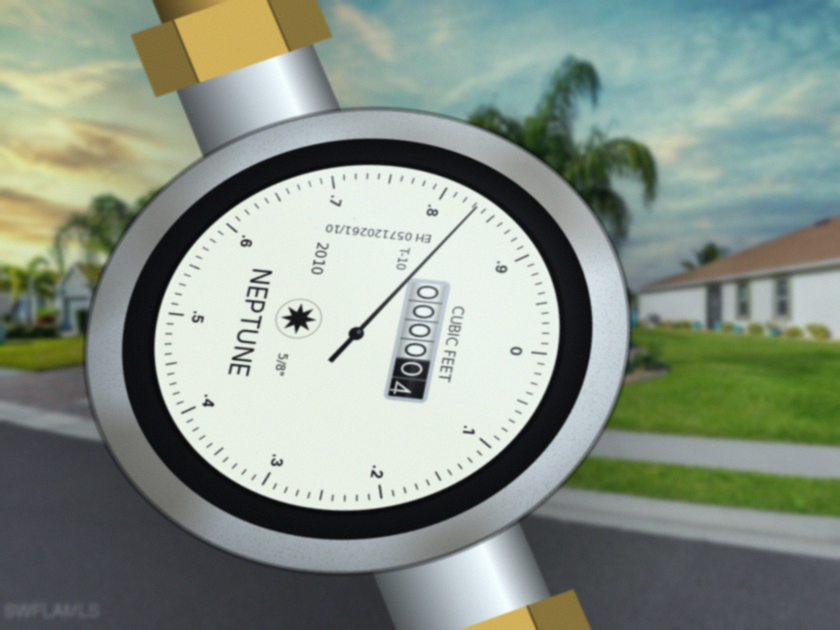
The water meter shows 3.83,ft³
